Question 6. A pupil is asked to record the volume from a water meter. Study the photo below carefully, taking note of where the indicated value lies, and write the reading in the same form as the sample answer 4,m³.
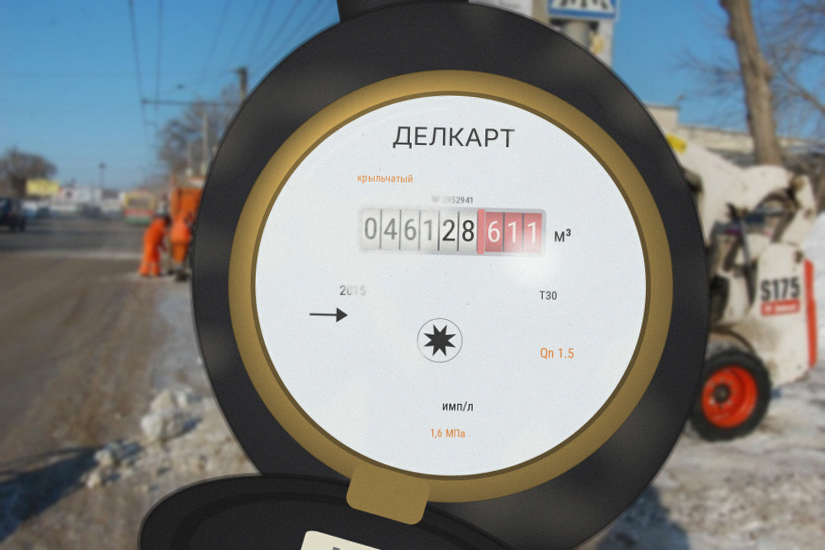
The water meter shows 46128.611,m³
